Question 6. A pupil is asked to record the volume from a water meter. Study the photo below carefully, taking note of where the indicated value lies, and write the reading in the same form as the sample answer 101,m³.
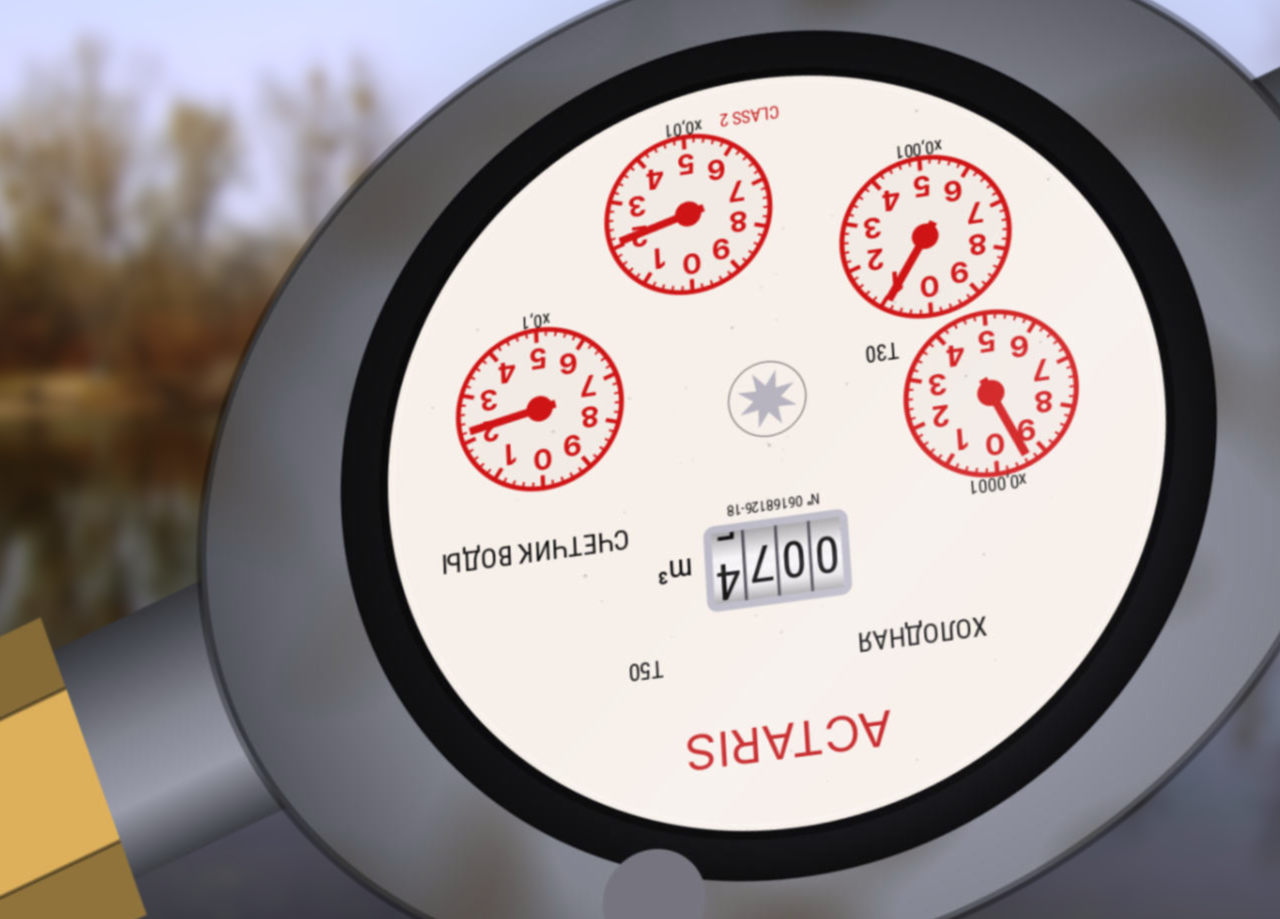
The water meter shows 74.2209,m³
